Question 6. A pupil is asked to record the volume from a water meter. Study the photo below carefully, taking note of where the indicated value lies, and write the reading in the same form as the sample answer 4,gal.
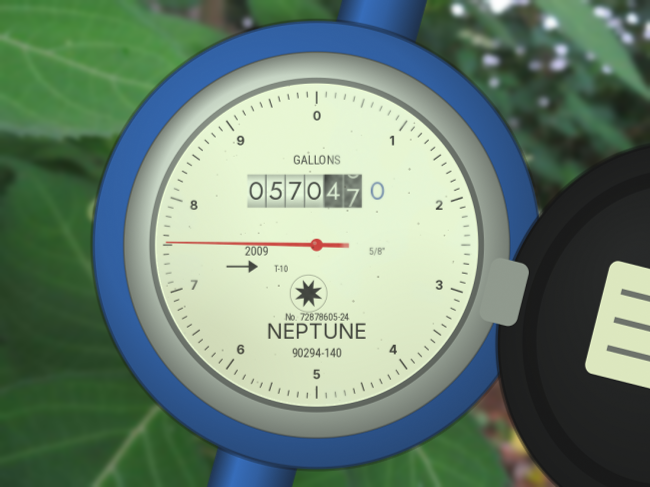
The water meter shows 570467.5,gal
